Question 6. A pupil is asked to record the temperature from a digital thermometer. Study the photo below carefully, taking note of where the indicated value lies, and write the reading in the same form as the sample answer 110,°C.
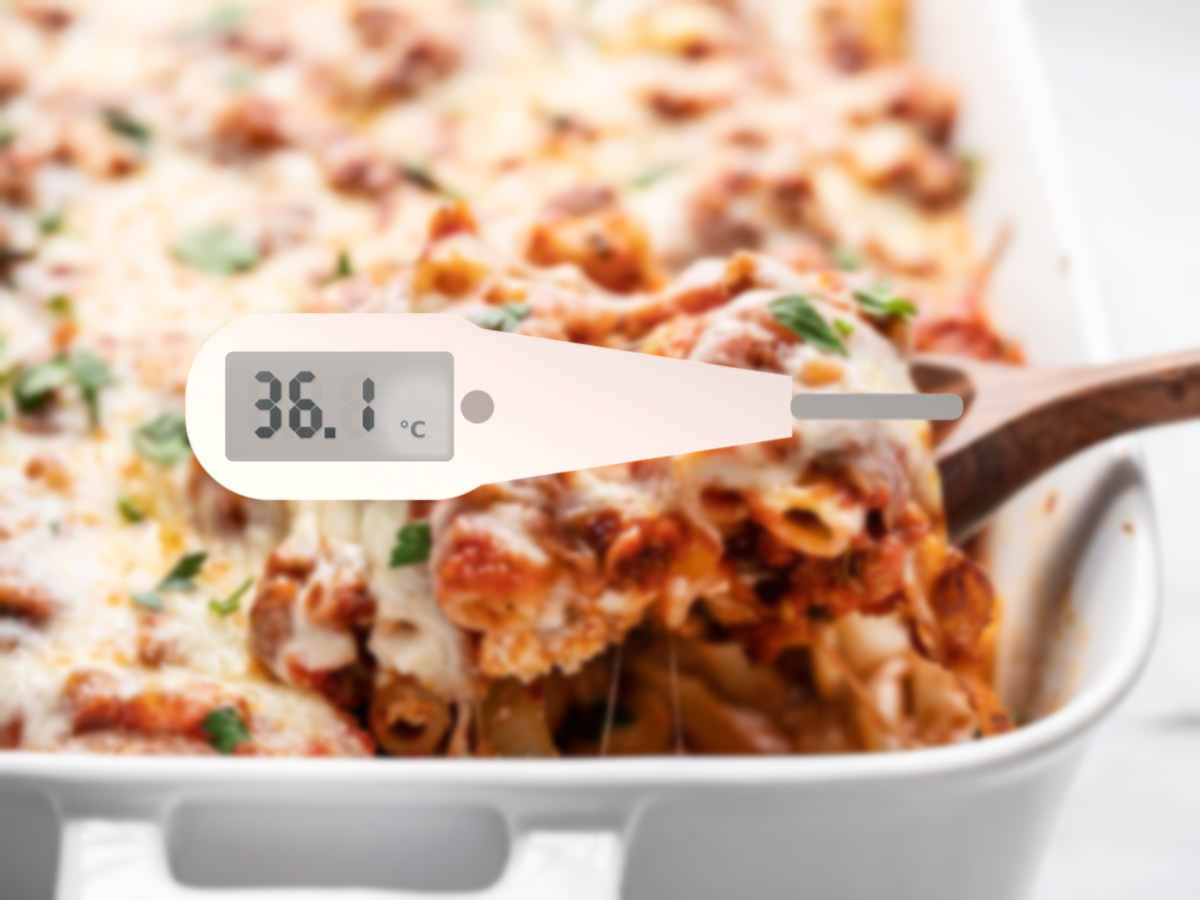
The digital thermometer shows 36.1,°C
